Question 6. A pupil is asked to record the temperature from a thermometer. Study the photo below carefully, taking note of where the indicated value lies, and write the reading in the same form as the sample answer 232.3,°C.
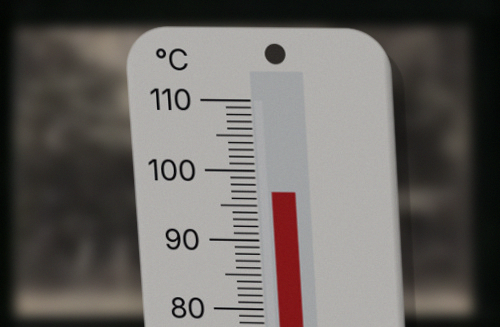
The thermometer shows 97,°C
